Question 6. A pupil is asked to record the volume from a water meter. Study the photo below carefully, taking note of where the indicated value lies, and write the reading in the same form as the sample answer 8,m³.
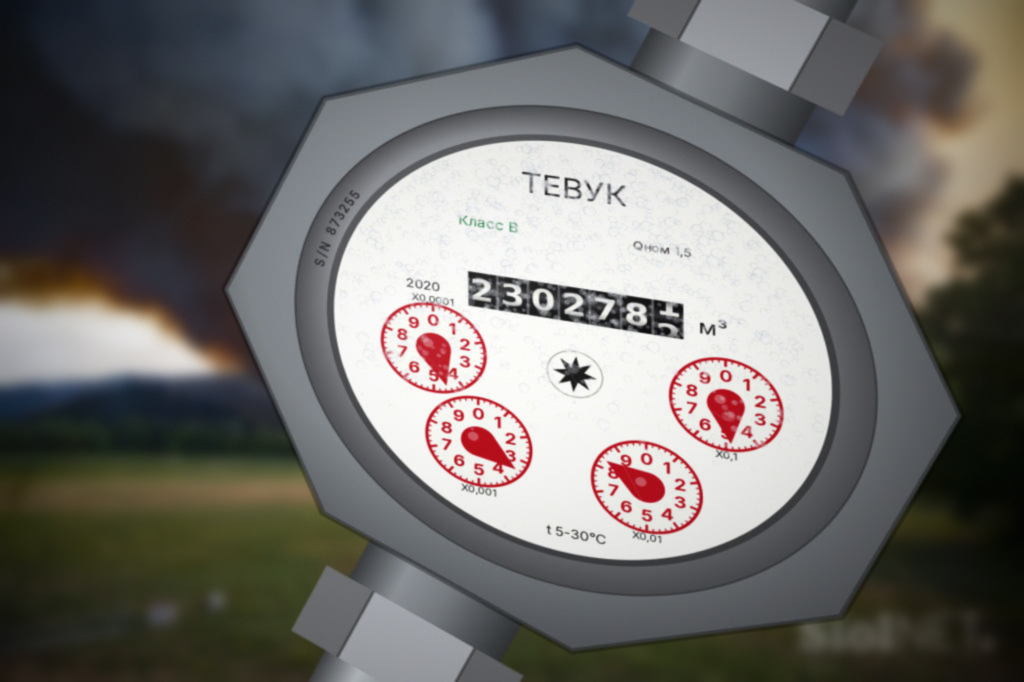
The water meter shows 2302781.4834,m³
